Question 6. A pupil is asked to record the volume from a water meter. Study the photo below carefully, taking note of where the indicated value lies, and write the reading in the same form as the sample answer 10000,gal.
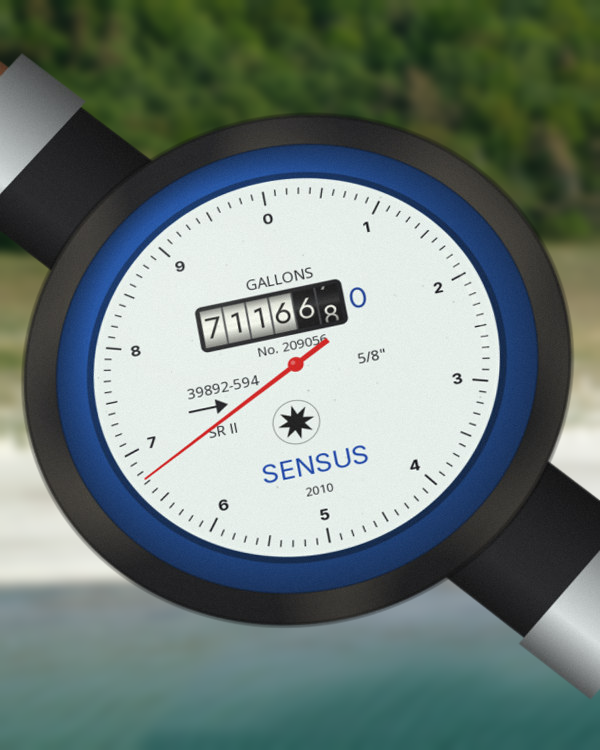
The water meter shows 7116676.7,gal
